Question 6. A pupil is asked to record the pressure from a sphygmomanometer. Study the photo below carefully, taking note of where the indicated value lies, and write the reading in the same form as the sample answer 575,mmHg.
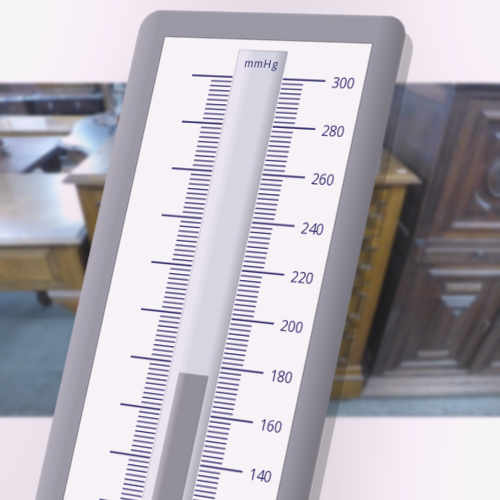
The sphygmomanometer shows 176,mmHg
